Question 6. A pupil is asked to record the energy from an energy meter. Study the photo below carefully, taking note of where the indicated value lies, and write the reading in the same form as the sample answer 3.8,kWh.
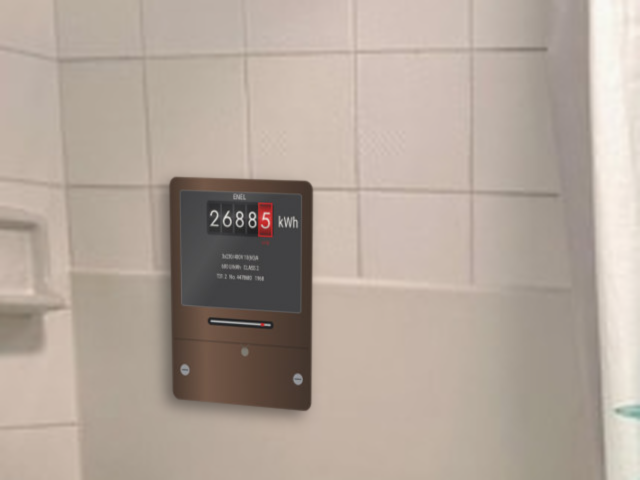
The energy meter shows 2688.5,kWh
